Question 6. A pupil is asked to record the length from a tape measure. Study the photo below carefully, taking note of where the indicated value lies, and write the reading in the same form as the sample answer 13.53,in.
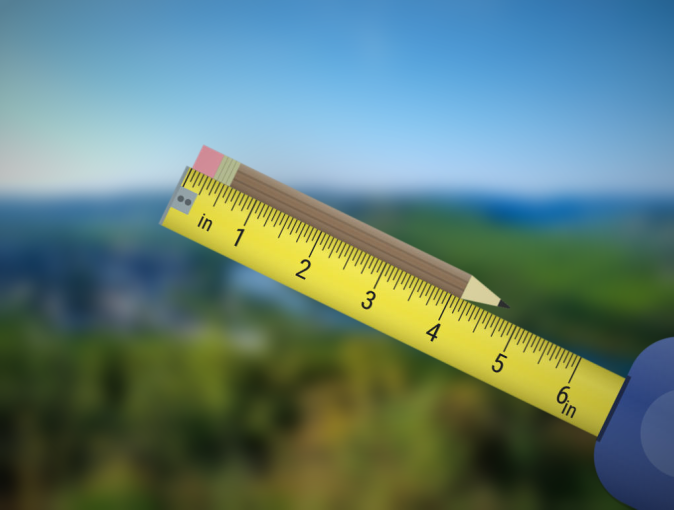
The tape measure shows 4.8125,in
